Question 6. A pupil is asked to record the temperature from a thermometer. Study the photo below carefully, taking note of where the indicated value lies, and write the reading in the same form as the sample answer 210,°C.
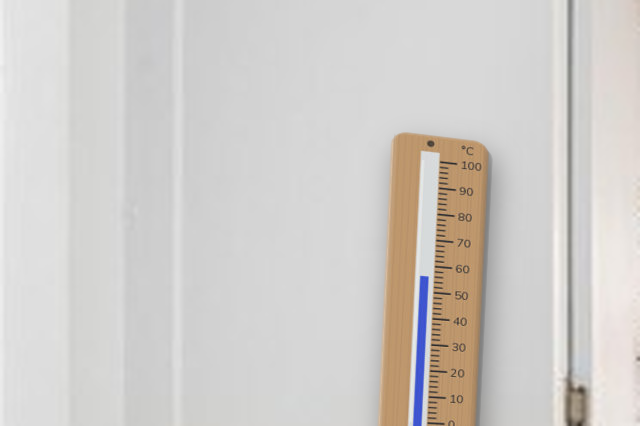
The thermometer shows 56,°C
